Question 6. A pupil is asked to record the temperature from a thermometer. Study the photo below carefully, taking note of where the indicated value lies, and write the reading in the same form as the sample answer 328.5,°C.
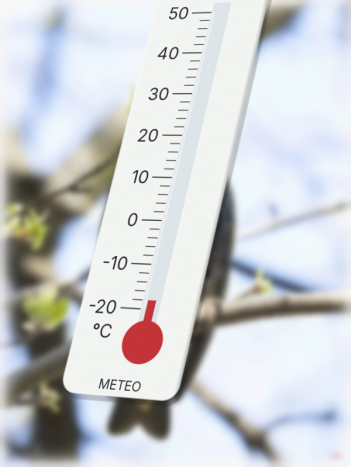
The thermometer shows -18,°C
